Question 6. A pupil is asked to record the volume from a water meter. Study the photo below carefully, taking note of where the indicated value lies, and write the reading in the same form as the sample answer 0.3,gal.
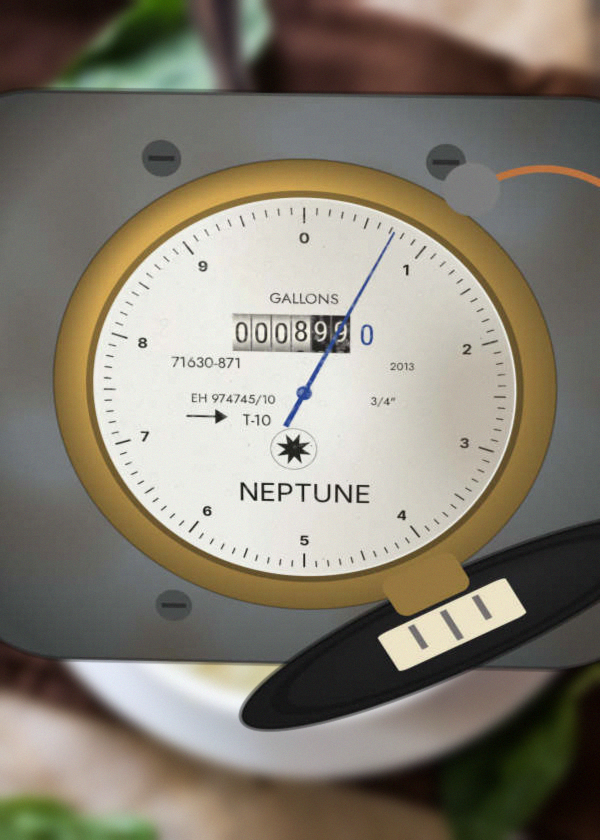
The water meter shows 8990.7,gal
